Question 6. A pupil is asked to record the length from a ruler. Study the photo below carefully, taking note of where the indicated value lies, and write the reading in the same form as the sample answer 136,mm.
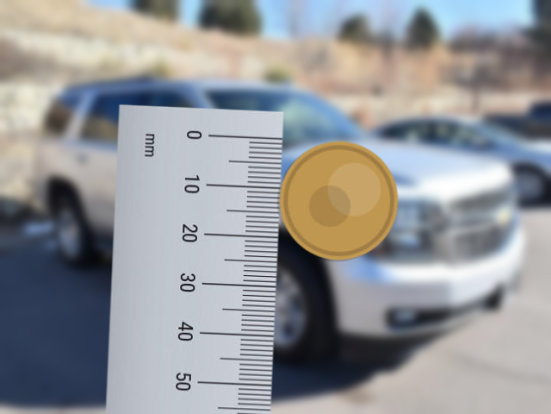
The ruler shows 24,mm
